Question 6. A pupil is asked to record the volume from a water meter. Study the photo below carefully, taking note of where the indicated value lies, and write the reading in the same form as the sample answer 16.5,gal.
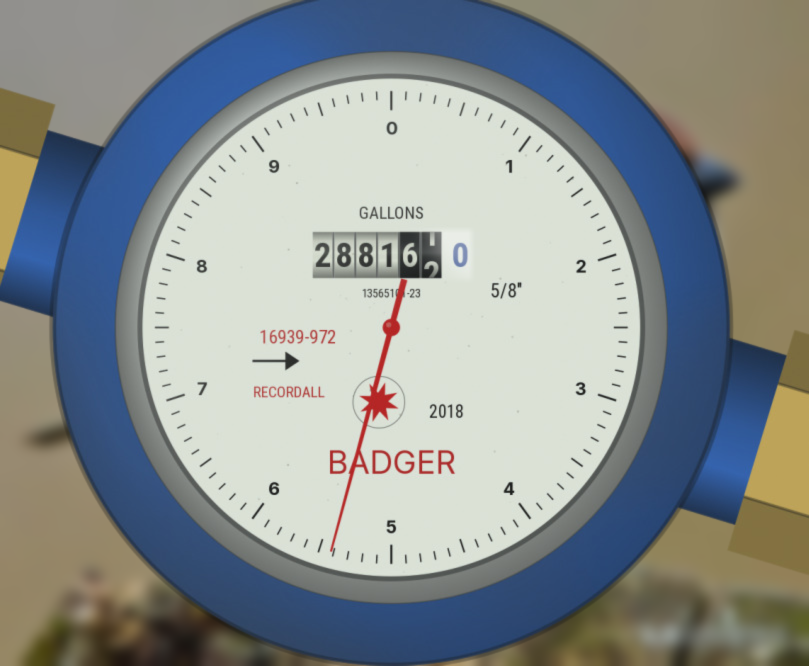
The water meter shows 2881615.4,gal
